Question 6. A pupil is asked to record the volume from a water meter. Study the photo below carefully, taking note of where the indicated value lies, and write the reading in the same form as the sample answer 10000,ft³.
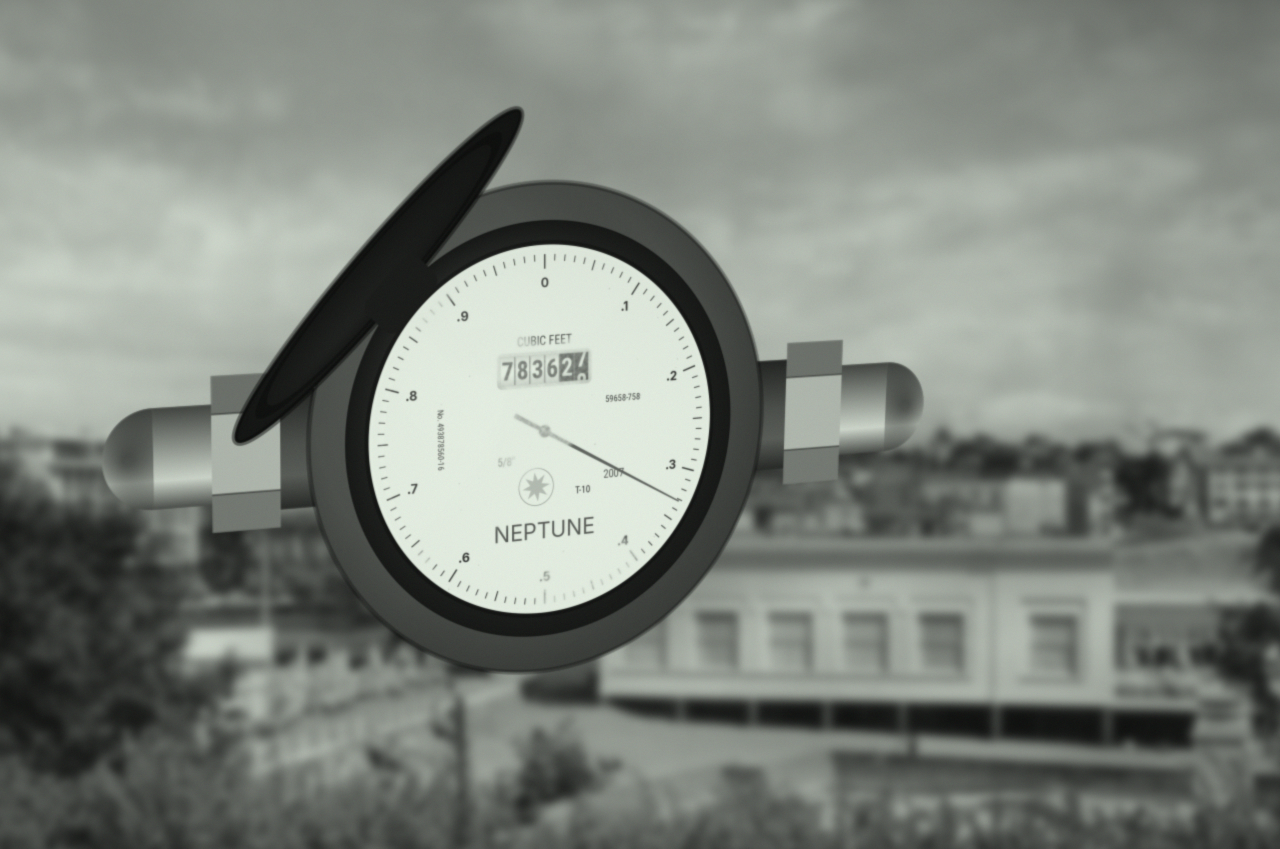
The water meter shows 783627.33,ft³
